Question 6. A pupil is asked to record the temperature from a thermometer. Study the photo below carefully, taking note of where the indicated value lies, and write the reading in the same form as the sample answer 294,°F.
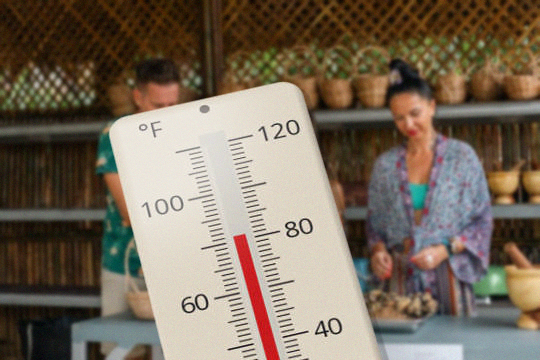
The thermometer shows 82,°F
